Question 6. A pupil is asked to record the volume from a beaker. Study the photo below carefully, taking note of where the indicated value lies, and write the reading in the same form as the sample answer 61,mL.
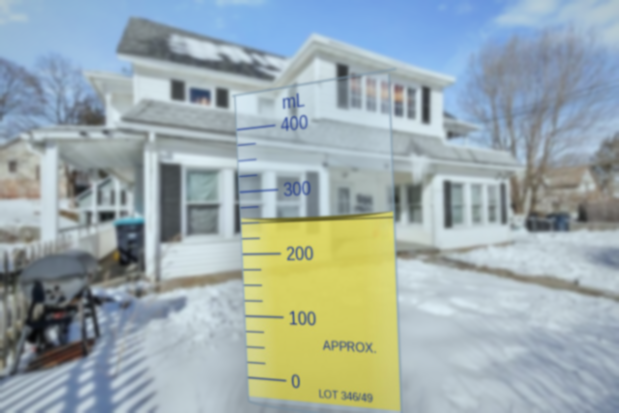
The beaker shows 250,mL
